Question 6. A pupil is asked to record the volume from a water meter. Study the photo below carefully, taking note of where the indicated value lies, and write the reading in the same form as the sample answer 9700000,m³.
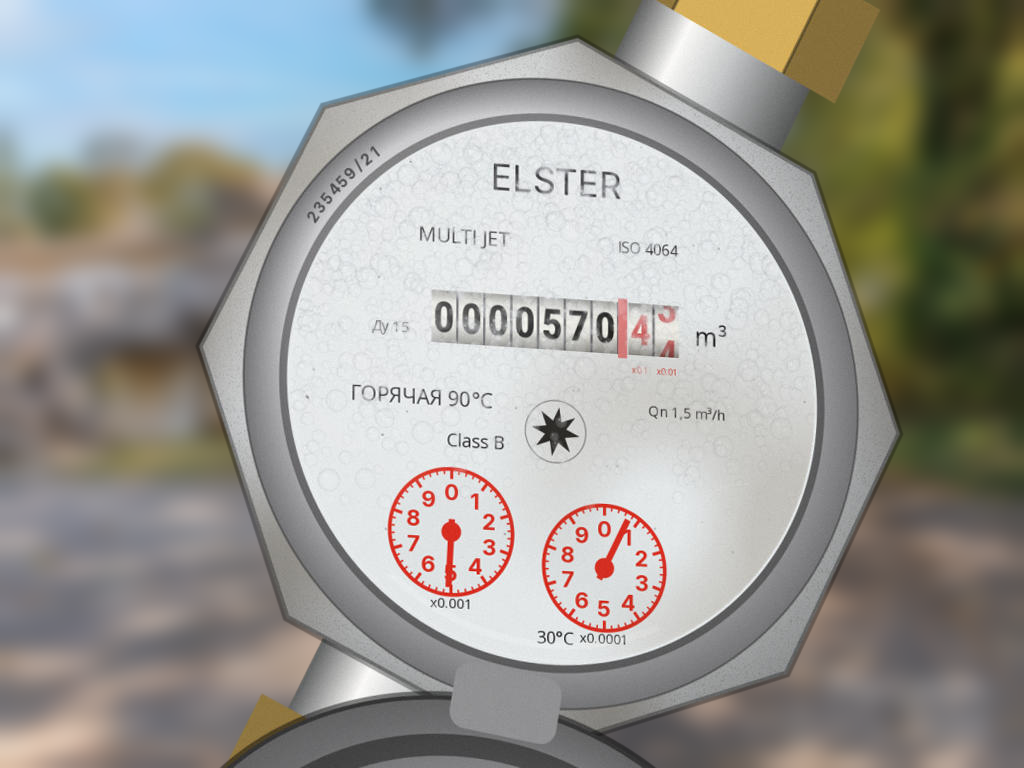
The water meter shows 570.4350,m³
